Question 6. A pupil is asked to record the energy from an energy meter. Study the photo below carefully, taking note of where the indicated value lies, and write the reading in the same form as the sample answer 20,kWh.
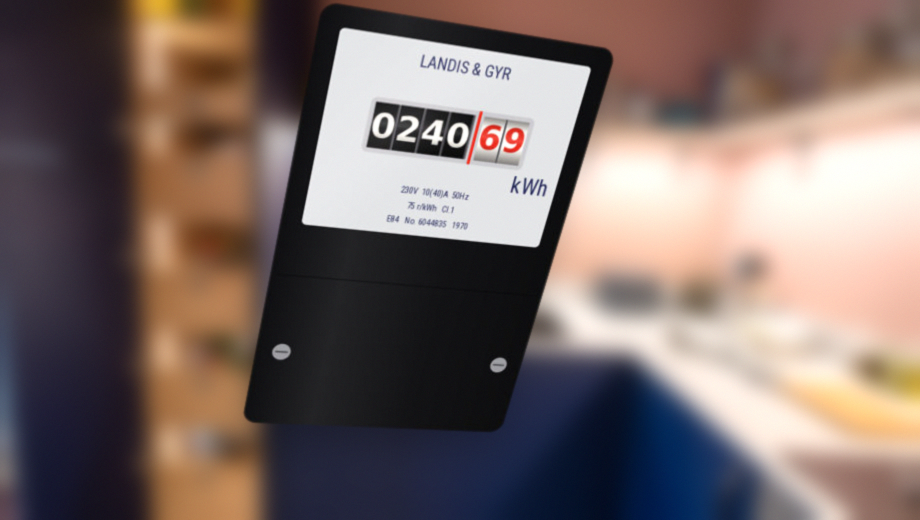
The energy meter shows 240.69,kWh
